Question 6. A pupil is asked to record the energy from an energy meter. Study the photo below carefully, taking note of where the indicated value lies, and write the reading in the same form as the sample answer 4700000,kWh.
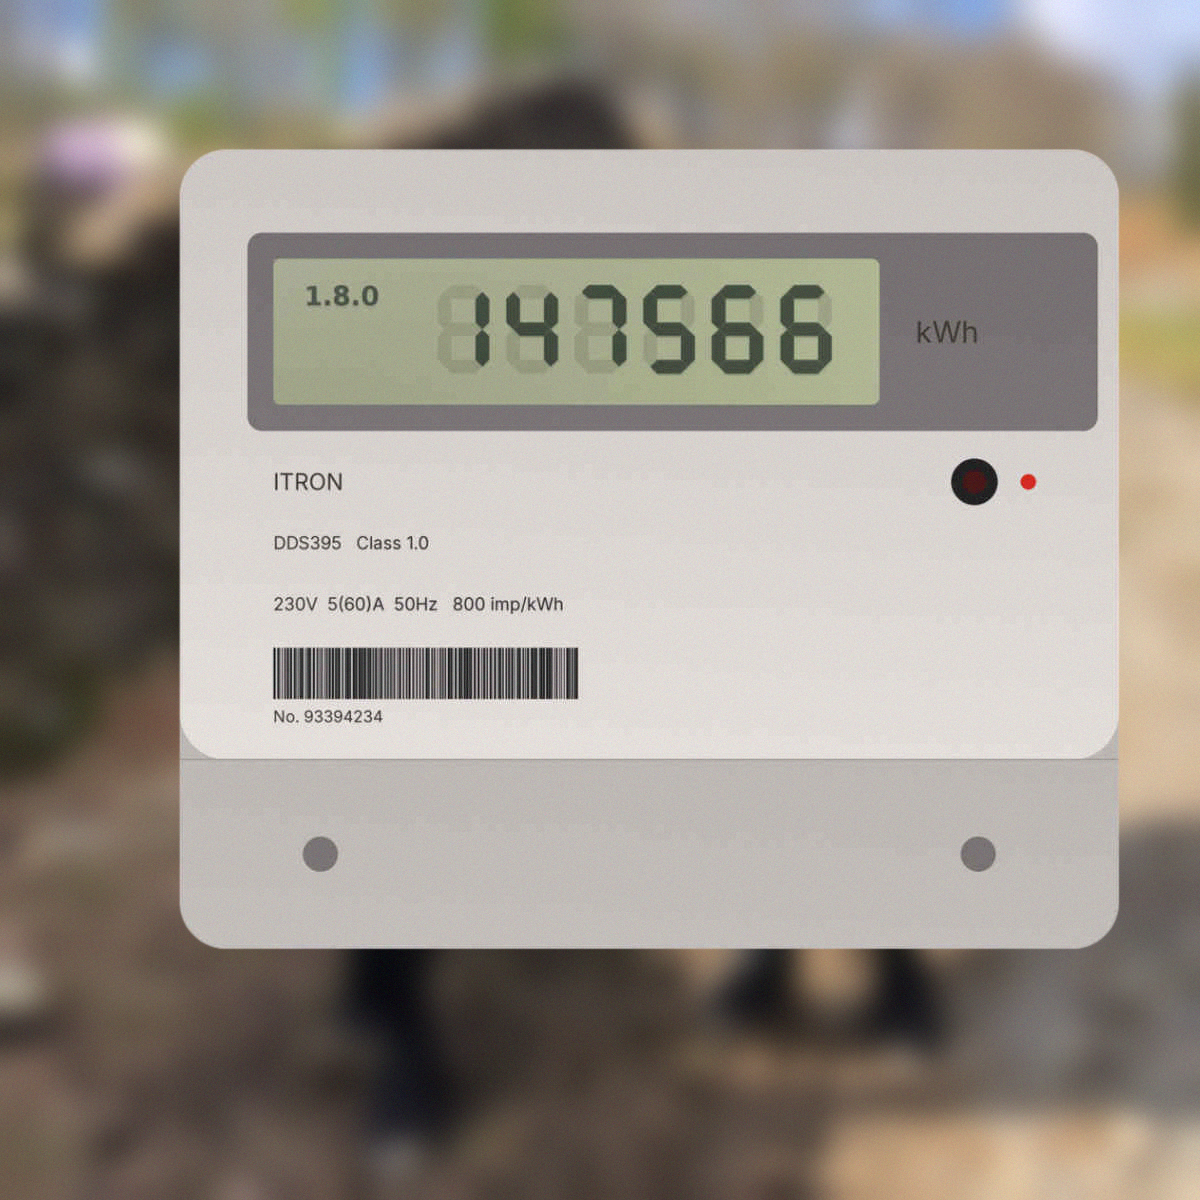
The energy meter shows 147566,kWh
